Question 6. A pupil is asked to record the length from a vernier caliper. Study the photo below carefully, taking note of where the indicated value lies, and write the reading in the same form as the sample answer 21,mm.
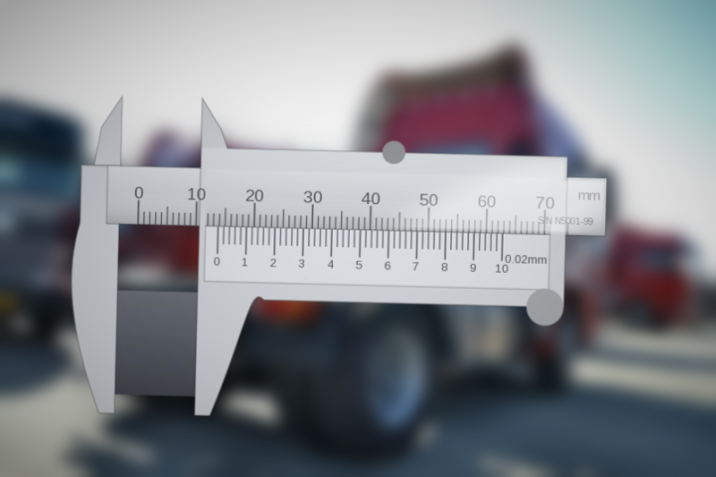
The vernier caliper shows 13.8,mm
